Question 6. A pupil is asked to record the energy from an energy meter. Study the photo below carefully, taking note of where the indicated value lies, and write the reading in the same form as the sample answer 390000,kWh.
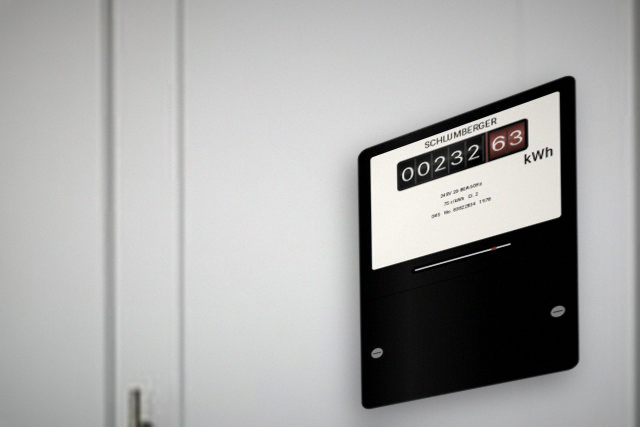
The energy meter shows 232.63,kWh
